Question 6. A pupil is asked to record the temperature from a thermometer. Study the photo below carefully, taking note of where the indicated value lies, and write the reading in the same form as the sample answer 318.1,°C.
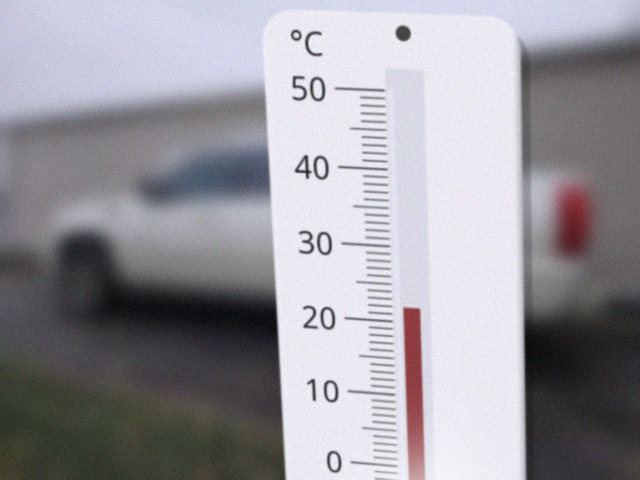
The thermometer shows 22,°C
